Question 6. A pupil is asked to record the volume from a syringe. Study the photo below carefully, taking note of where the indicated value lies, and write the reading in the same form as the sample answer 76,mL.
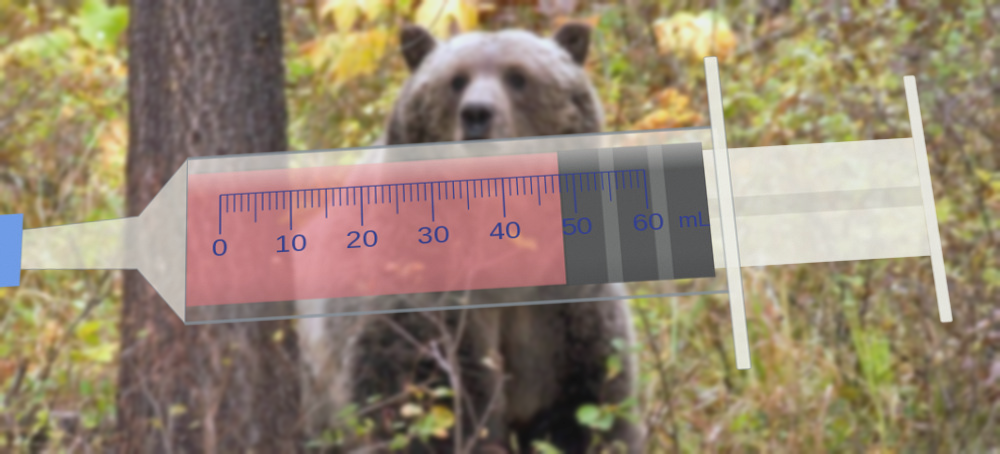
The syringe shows 48,mL
